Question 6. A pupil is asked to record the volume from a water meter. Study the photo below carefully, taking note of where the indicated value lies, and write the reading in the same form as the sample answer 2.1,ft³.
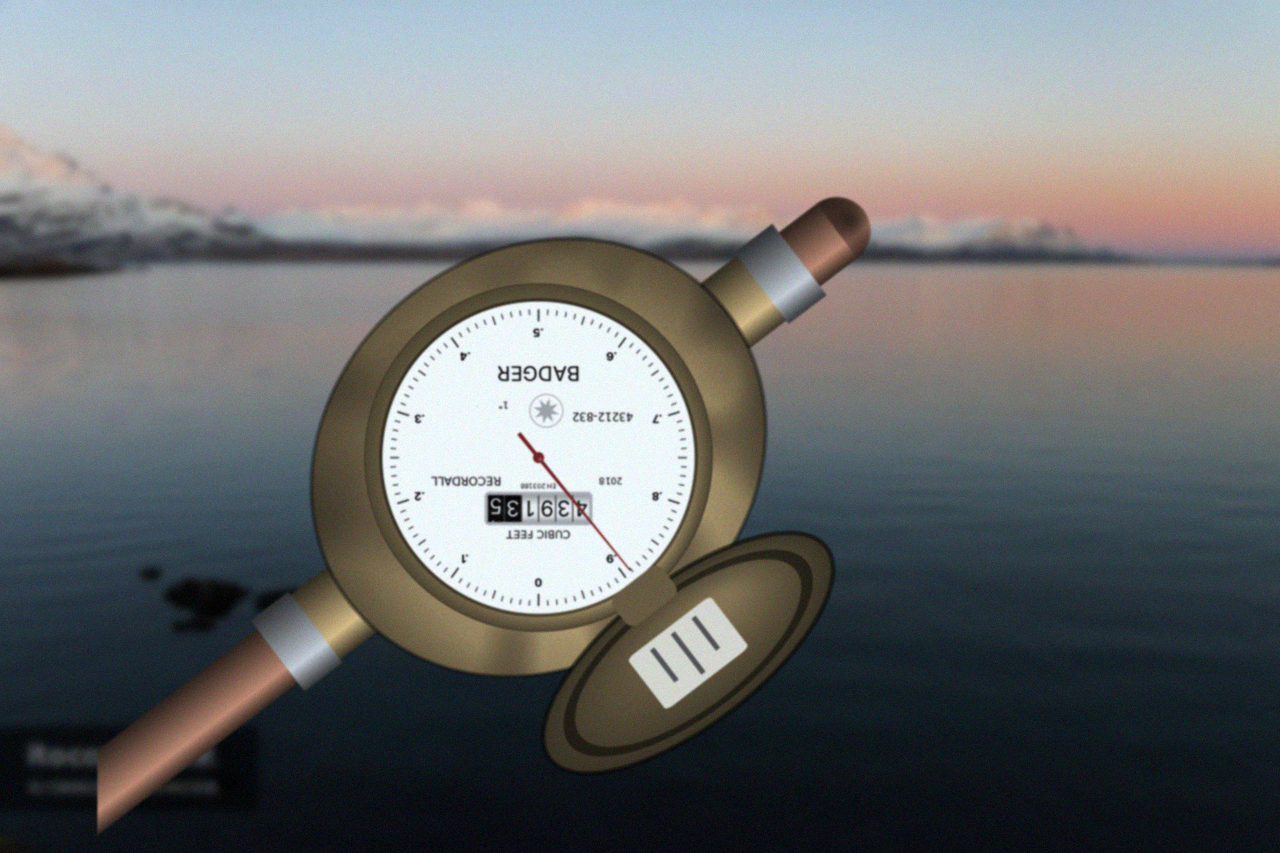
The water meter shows 439134.89,ft³
